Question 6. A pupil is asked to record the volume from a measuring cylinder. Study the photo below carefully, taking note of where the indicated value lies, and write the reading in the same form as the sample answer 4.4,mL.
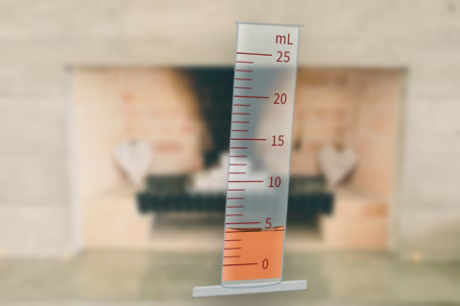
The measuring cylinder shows 4,mL
